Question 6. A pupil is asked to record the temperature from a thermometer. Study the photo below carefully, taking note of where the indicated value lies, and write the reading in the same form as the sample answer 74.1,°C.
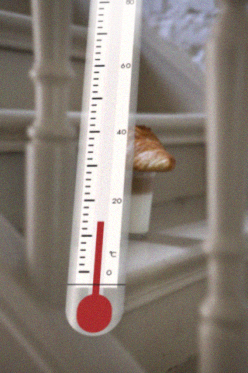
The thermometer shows 14,°C
